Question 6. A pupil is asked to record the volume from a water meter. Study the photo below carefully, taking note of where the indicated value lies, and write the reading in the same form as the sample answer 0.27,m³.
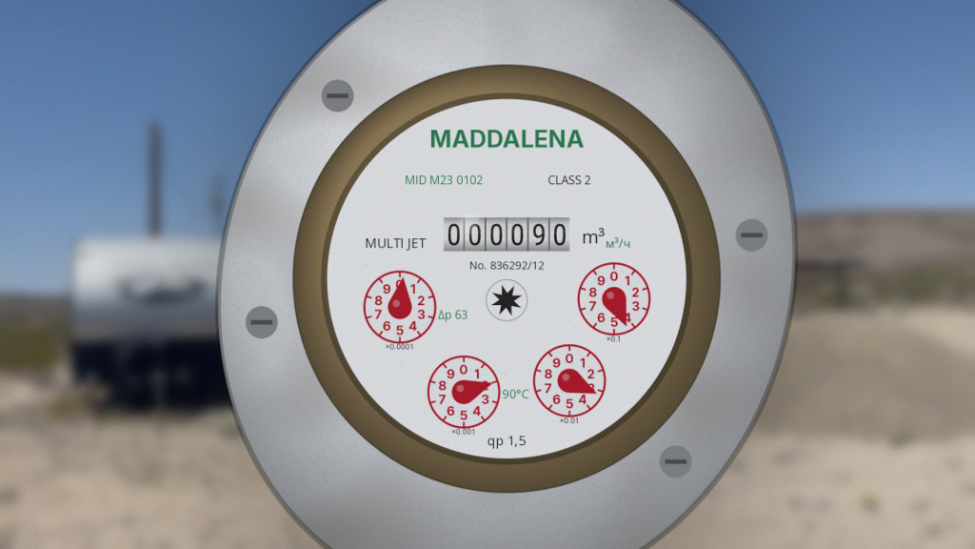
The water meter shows 90.4320,m³
